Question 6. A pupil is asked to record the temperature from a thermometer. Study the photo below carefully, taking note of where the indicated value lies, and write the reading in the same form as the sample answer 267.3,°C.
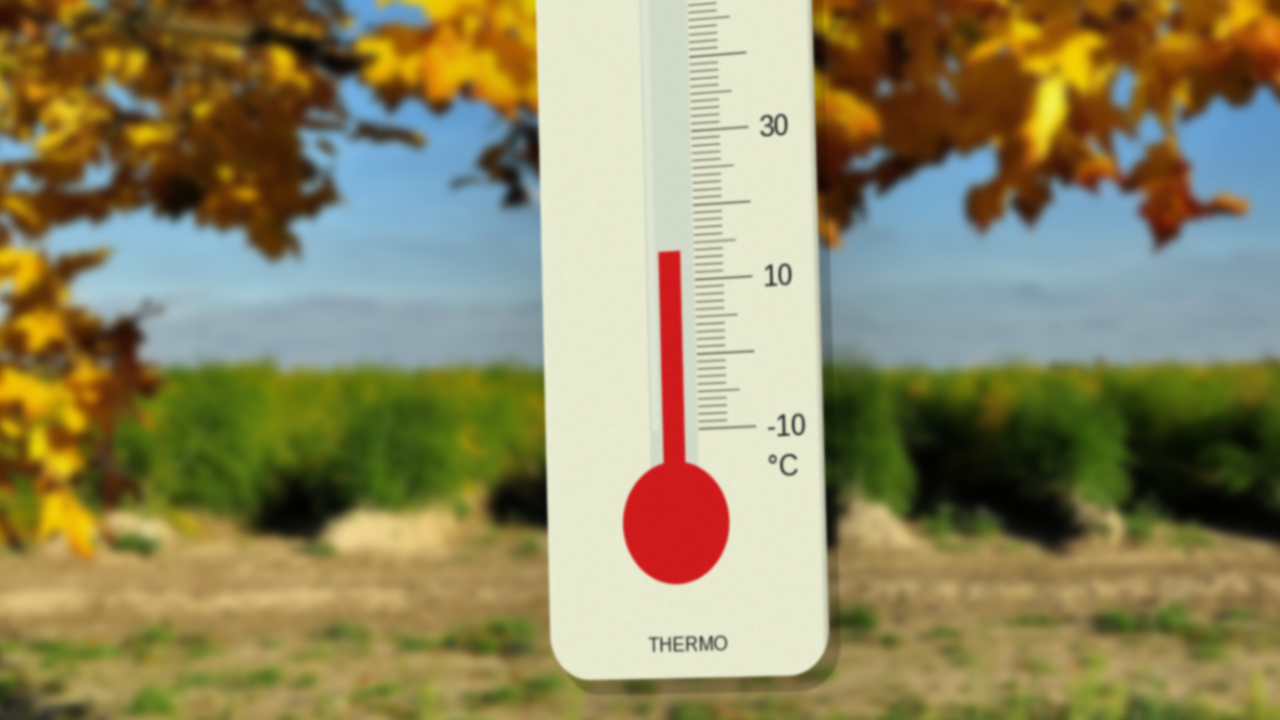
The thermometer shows 14,°C
